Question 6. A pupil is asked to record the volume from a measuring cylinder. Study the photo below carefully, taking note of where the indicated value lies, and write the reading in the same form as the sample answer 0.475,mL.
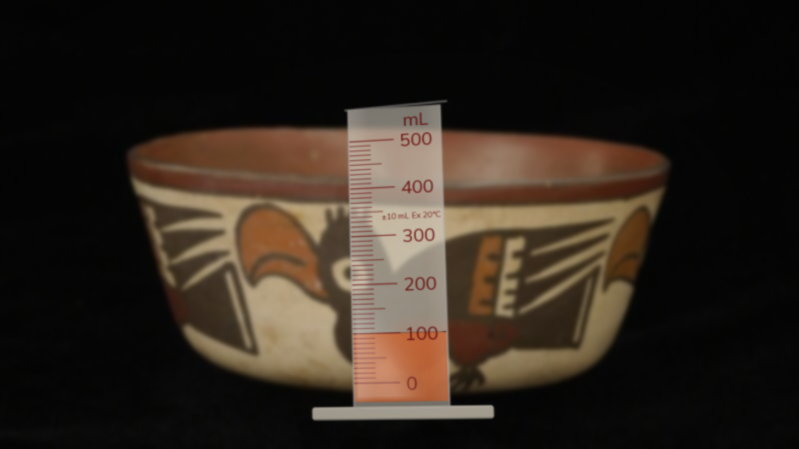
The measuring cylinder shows 100,mL
